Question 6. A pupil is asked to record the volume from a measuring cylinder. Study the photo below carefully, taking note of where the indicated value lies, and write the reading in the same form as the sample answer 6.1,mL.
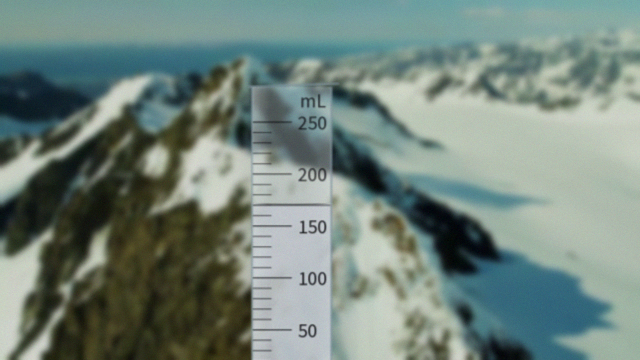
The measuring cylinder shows 170,mL
